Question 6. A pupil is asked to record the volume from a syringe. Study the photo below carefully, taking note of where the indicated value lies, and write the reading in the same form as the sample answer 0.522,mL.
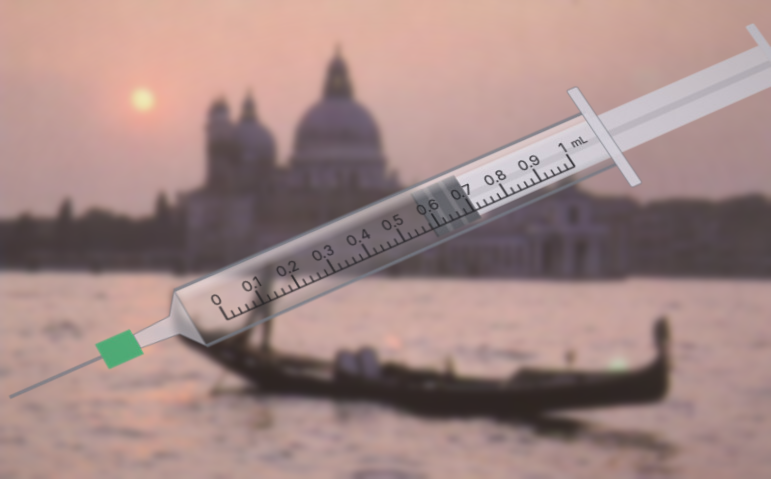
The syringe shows 0.58,mL
